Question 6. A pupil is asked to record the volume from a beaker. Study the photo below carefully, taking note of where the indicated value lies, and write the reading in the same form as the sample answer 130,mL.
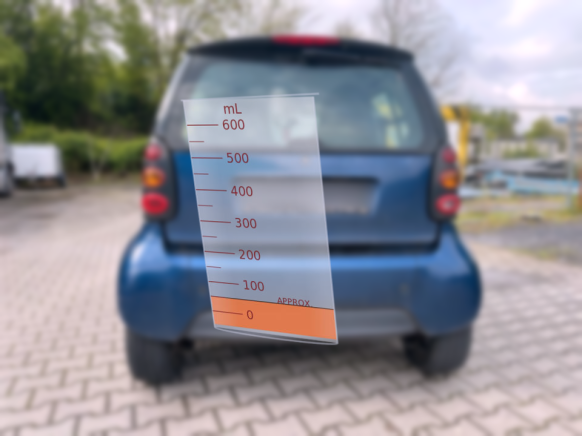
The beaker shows 50,mL
